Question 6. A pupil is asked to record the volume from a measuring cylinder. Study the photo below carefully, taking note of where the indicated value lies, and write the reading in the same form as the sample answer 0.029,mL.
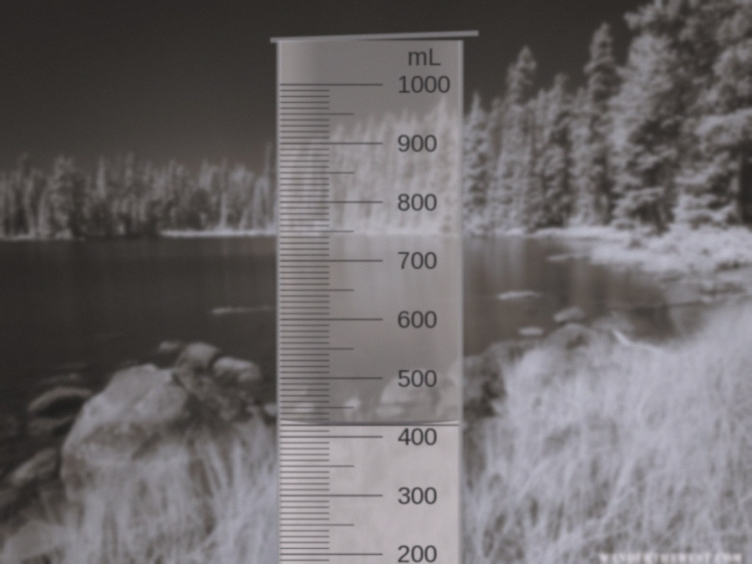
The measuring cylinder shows 420,mL
